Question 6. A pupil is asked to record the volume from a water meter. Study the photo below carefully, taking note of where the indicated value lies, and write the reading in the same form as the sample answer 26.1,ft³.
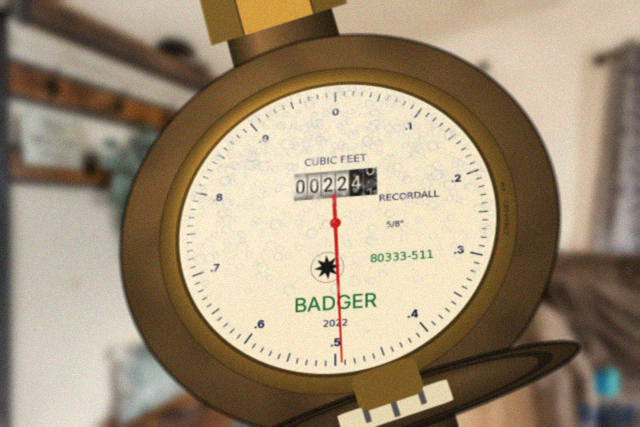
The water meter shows 2240.49,ft³
